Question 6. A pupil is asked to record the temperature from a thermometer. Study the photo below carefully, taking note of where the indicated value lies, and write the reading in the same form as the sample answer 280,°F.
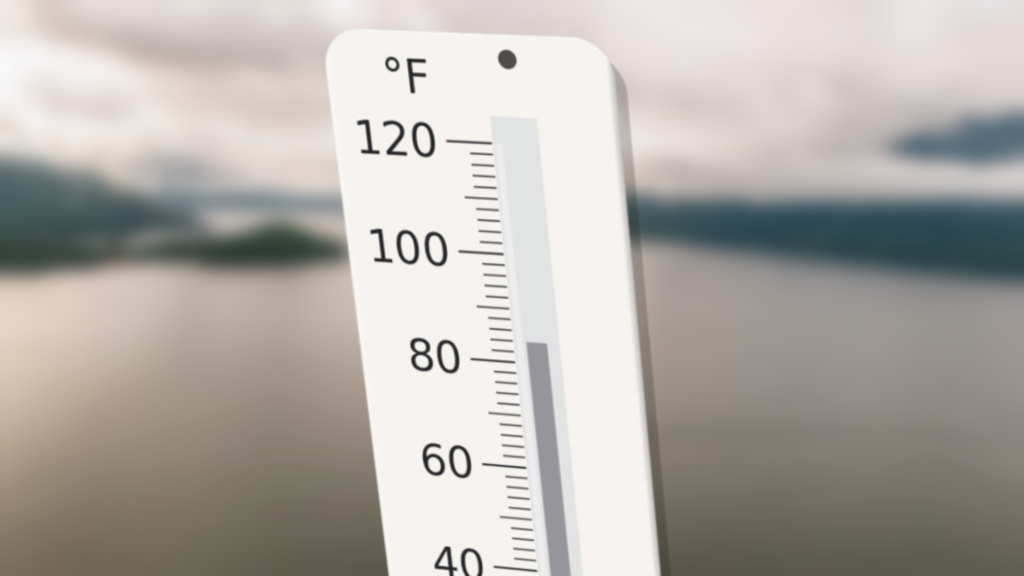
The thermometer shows 84,°F
